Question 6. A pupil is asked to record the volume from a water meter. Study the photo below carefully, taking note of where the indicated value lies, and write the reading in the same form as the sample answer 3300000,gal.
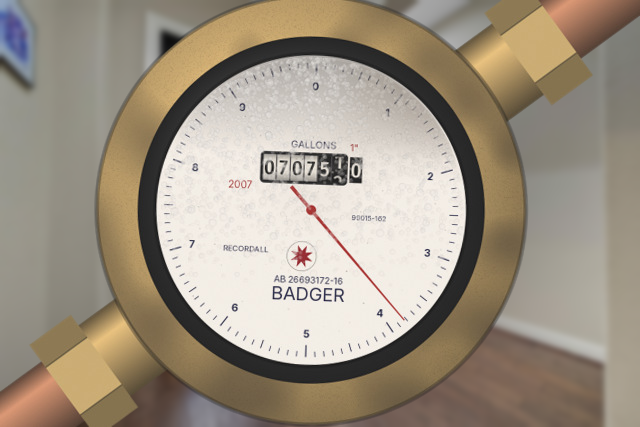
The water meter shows 707513.8,gal
